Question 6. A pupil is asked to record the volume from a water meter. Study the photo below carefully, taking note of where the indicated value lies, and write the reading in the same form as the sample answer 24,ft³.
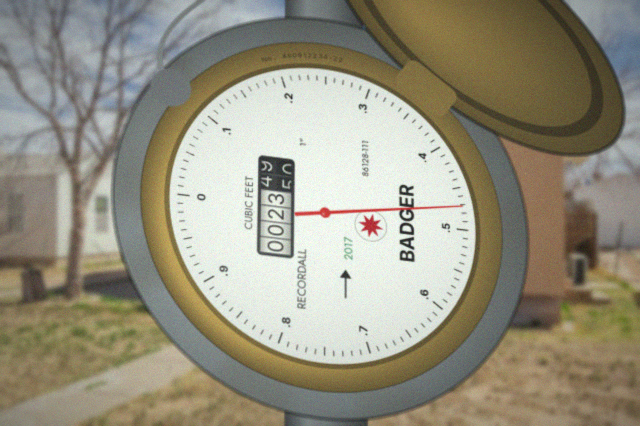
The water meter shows 2349.47,ft³
